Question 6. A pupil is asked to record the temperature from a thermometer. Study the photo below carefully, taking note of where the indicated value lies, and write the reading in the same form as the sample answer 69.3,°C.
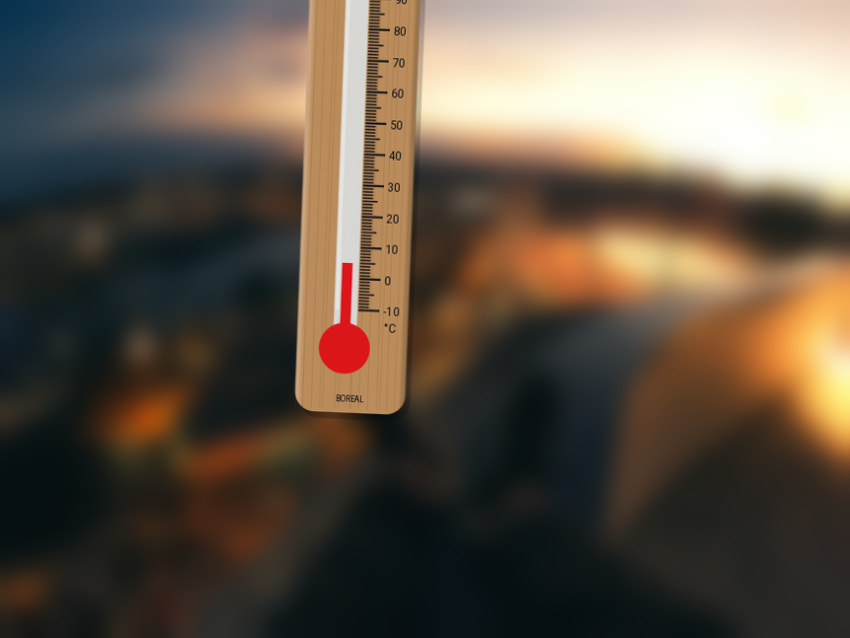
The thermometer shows 5,°C
